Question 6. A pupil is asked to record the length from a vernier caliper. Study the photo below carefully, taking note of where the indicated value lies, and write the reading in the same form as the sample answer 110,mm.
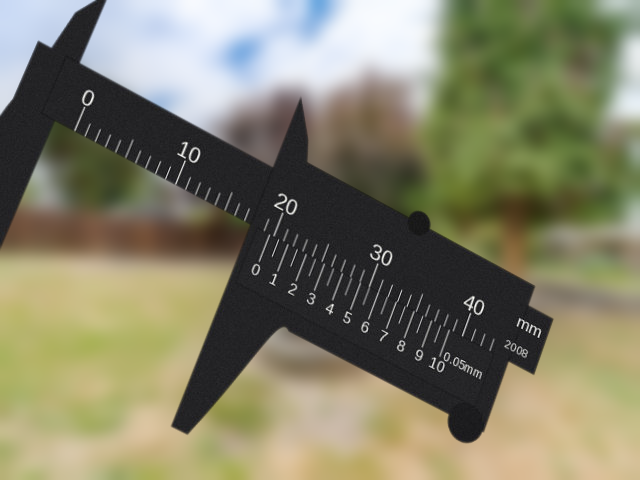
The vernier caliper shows 19.6,mm
